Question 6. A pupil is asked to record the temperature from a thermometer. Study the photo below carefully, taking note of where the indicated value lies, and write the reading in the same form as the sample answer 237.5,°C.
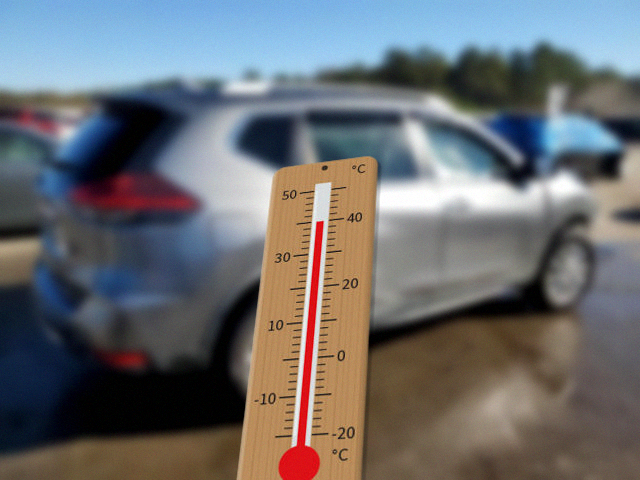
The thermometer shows 40,°C
